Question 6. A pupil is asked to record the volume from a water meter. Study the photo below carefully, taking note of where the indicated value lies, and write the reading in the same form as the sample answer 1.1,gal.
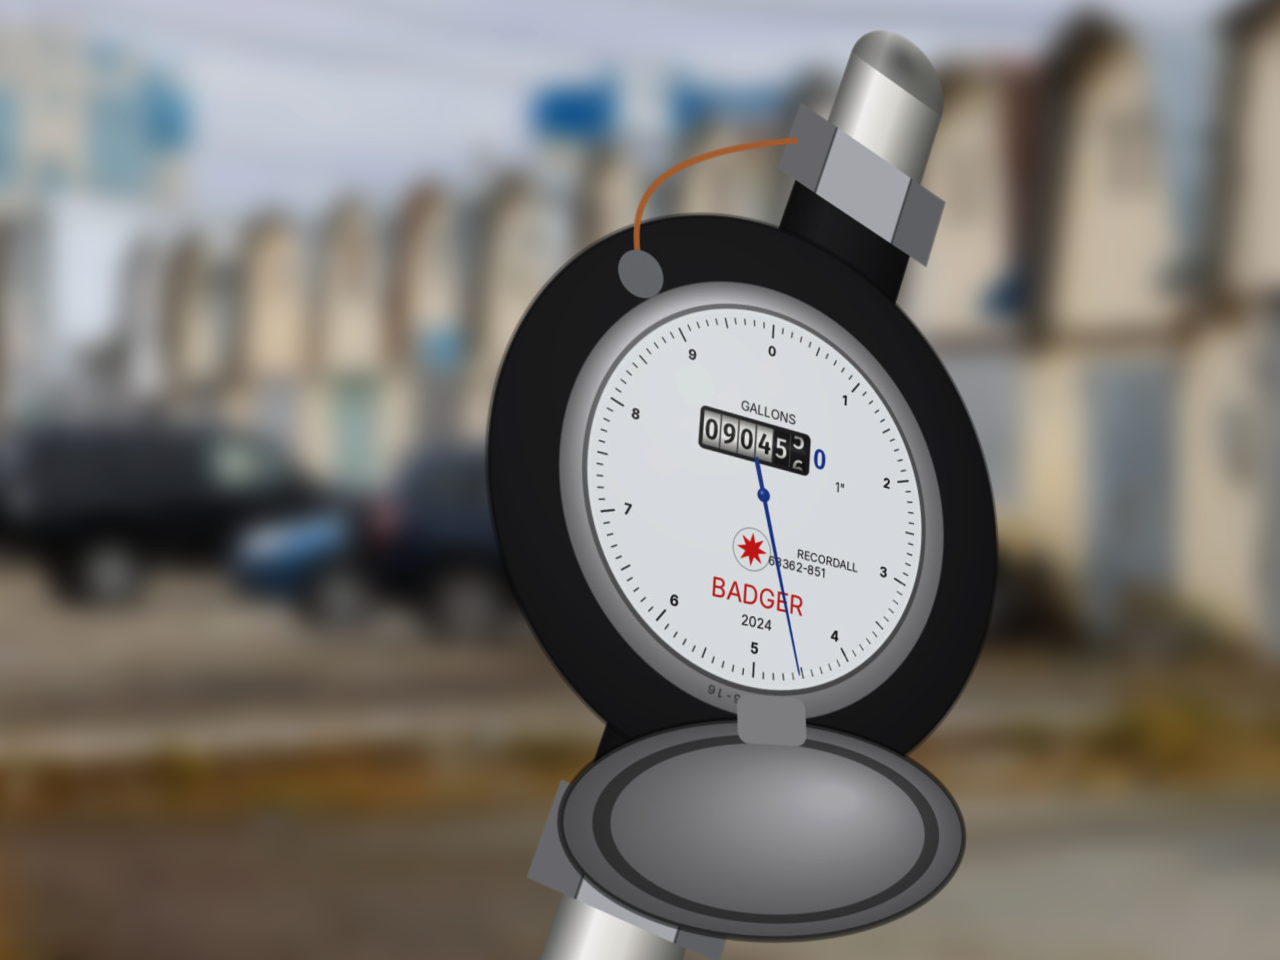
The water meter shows 904554.5,gal
